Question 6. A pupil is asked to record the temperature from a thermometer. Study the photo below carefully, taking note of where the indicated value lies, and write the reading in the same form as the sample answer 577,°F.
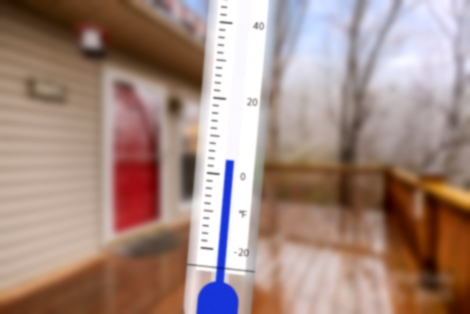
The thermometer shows 4,°F
